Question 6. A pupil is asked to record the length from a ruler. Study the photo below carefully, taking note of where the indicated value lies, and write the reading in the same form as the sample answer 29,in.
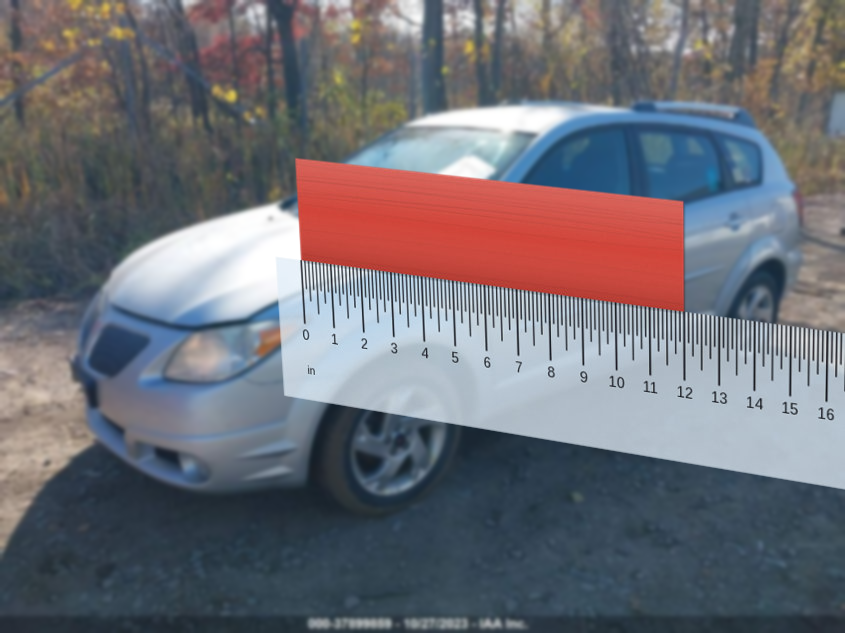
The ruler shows 12,in
